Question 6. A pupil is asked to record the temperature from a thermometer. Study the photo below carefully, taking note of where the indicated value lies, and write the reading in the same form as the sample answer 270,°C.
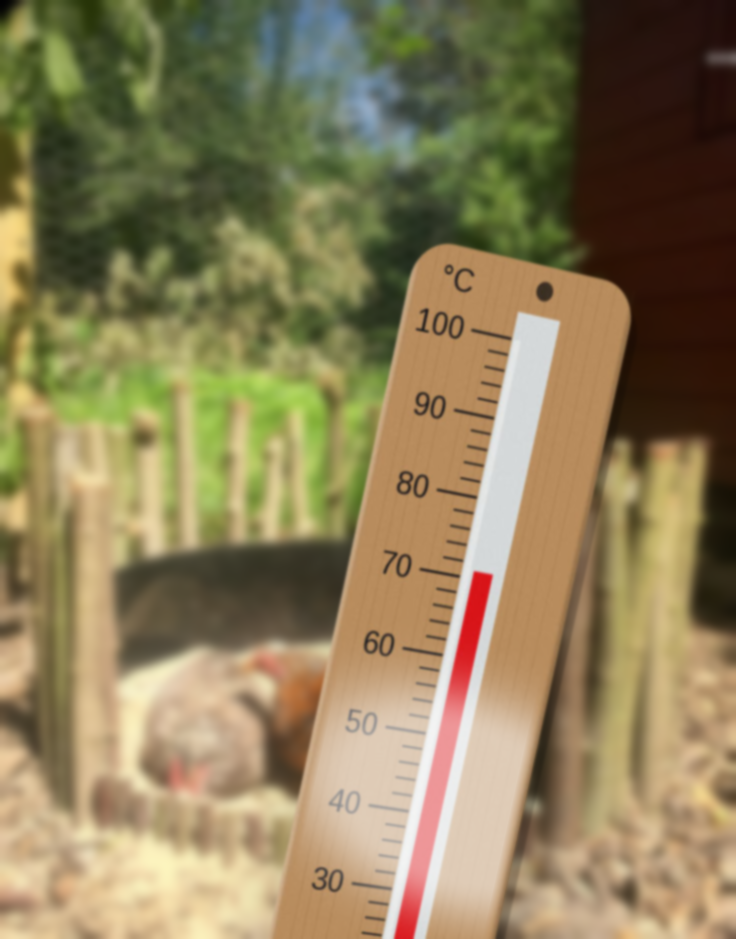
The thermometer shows 71,°C
